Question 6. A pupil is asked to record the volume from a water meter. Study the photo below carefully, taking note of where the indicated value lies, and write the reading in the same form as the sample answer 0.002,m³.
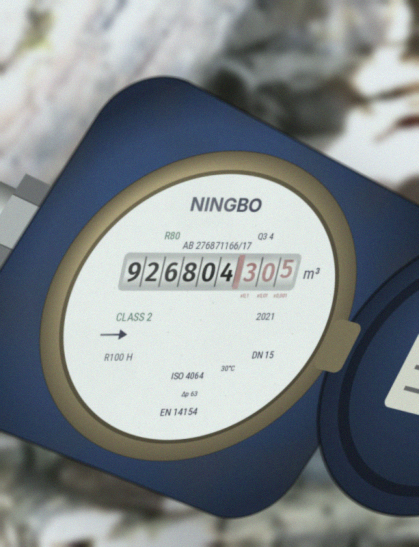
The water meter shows 926804.305,m³
